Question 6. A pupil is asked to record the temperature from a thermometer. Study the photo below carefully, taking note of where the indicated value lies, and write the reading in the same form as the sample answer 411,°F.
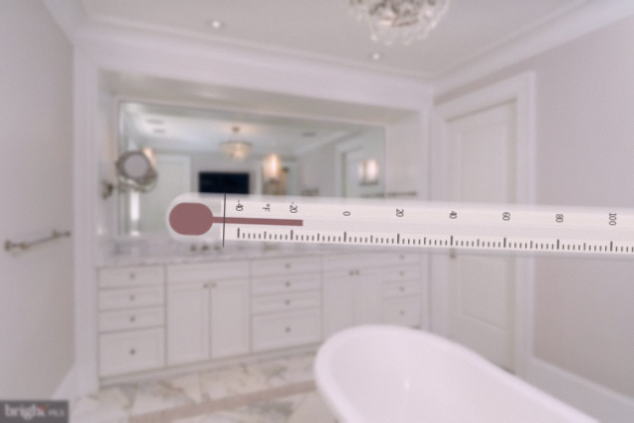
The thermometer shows -16,°F
